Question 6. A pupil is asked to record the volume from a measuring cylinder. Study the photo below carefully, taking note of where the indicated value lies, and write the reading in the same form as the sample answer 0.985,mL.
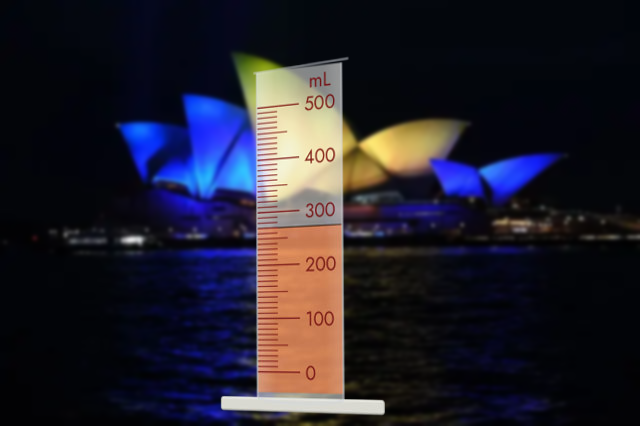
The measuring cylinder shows 270,mL
